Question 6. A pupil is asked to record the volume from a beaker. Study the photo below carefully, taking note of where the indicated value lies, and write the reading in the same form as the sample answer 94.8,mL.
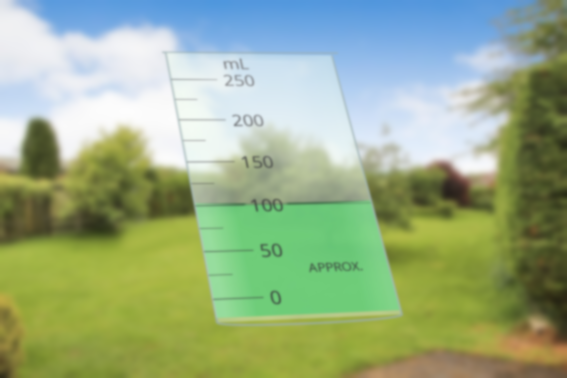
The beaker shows 100,mL
